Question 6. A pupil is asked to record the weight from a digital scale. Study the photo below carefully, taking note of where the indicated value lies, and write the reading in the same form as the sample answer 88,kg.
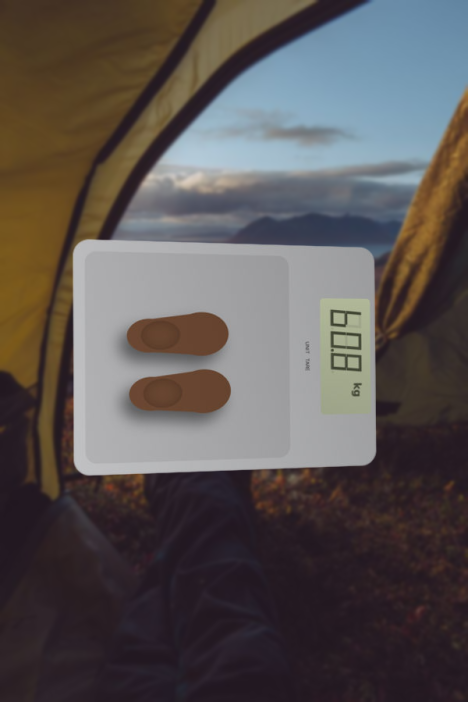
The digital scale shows 60.8,kg
